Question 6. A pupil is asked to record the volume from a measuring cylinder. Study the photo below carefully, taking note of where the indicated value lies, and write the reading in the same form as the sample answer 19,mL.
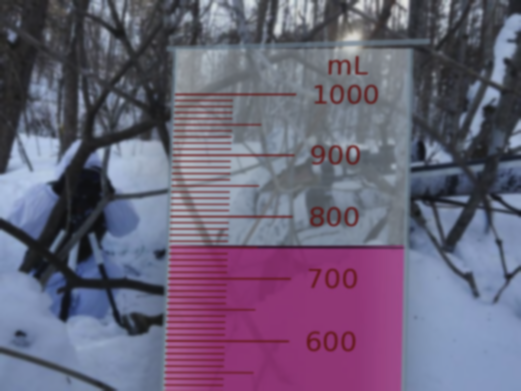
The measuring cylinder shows 750,mL
